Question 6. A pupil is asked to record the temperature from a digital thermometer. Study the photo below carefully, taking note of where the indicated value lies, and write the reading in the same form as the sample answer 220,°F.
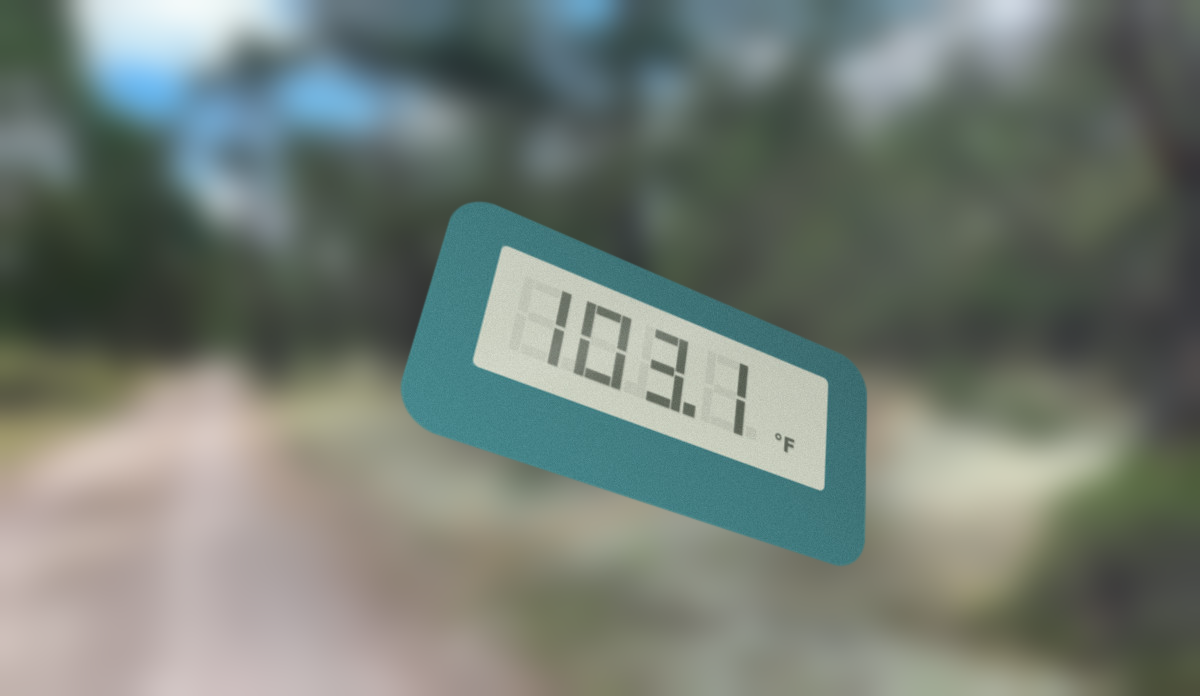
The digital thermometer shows 103.1,°F
